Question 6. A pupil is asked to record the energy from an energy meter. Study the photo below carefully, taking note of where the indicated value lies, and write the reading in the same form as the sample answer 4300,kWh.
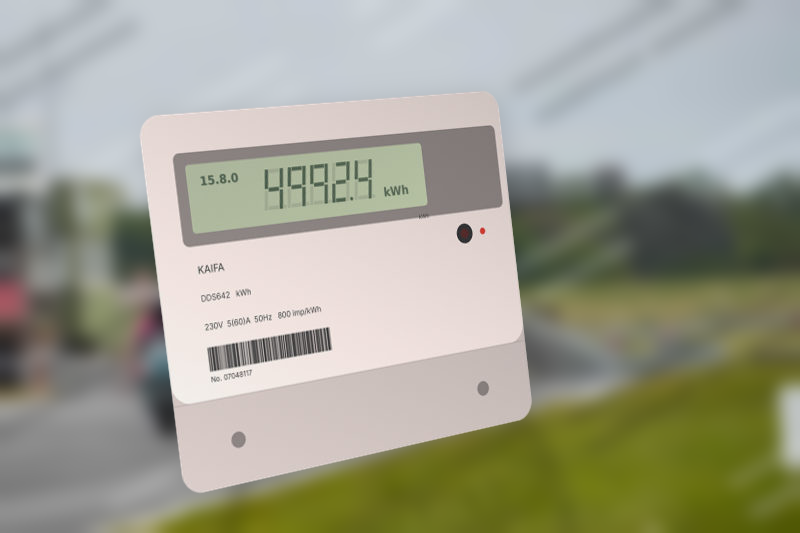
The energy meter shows 4992.4,kWh
